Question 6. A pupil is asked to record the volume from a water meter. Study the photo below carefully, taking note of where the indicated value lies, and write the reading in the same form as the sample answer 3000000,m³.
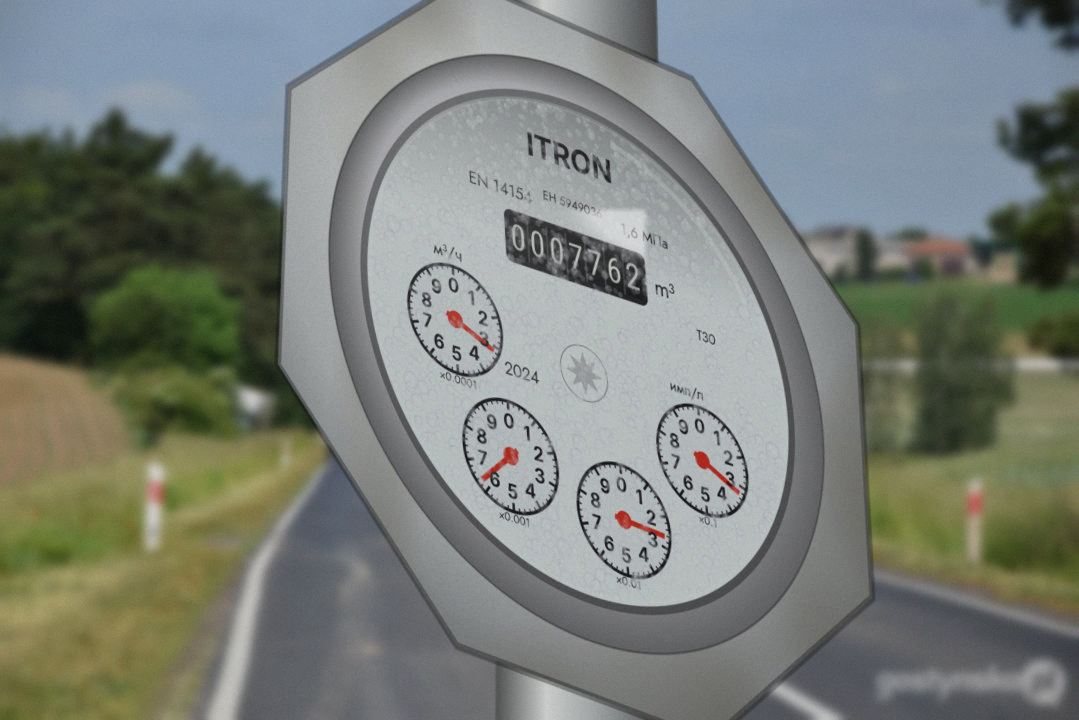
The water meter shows 7762.3263,m³
